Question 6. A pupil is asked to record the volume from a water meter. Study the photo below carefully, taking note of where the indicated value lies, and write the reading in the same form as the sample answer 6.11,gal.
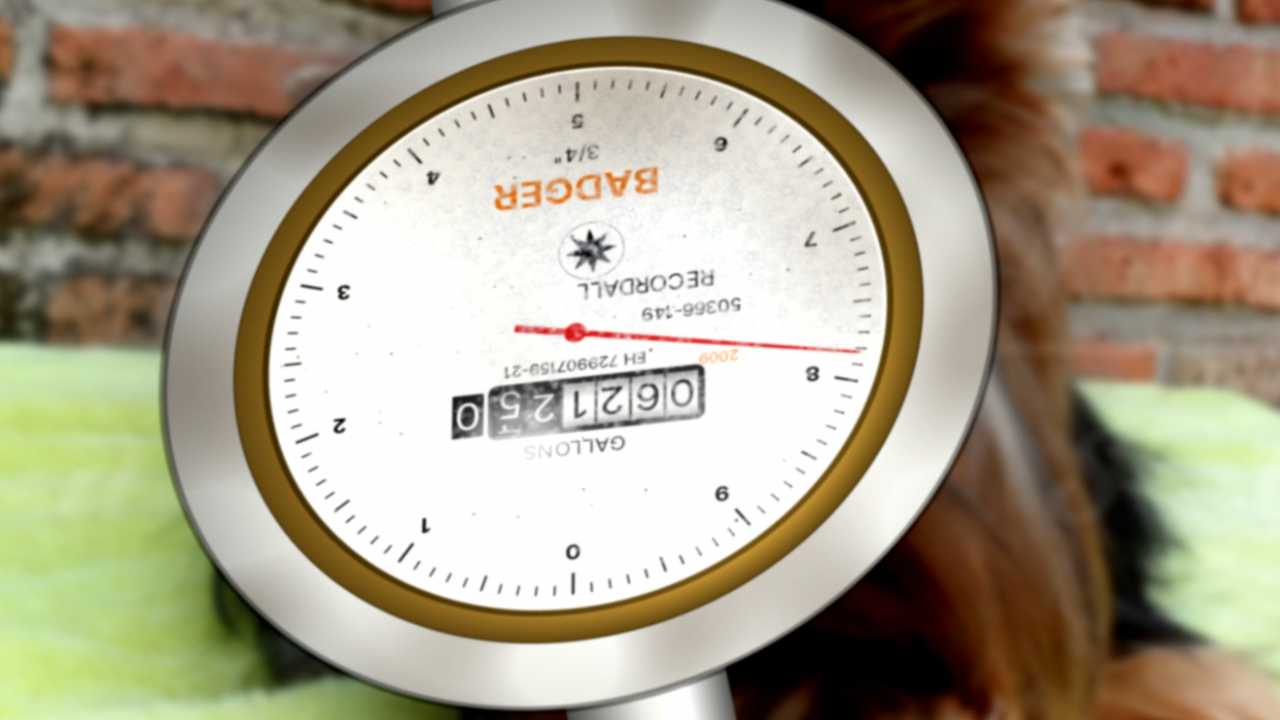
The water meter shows 621247.8,gal
